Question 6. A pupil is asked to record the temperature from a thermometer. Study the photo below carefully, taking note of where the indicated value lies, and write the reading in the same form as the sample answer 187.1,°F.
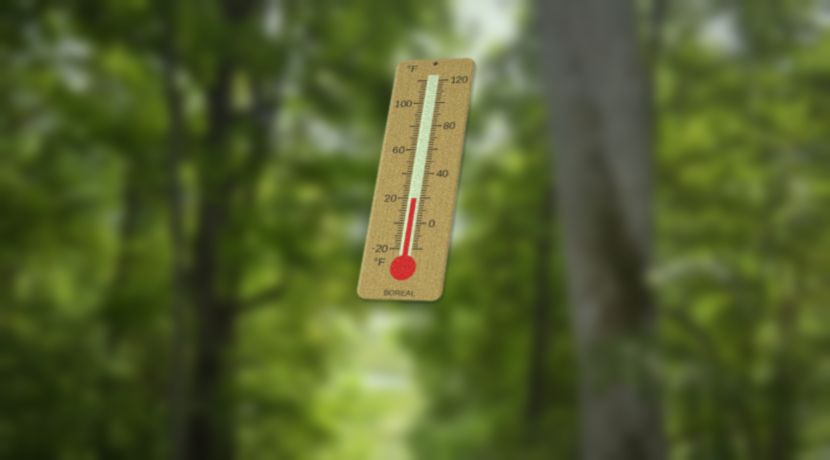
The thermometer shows 20,°F
